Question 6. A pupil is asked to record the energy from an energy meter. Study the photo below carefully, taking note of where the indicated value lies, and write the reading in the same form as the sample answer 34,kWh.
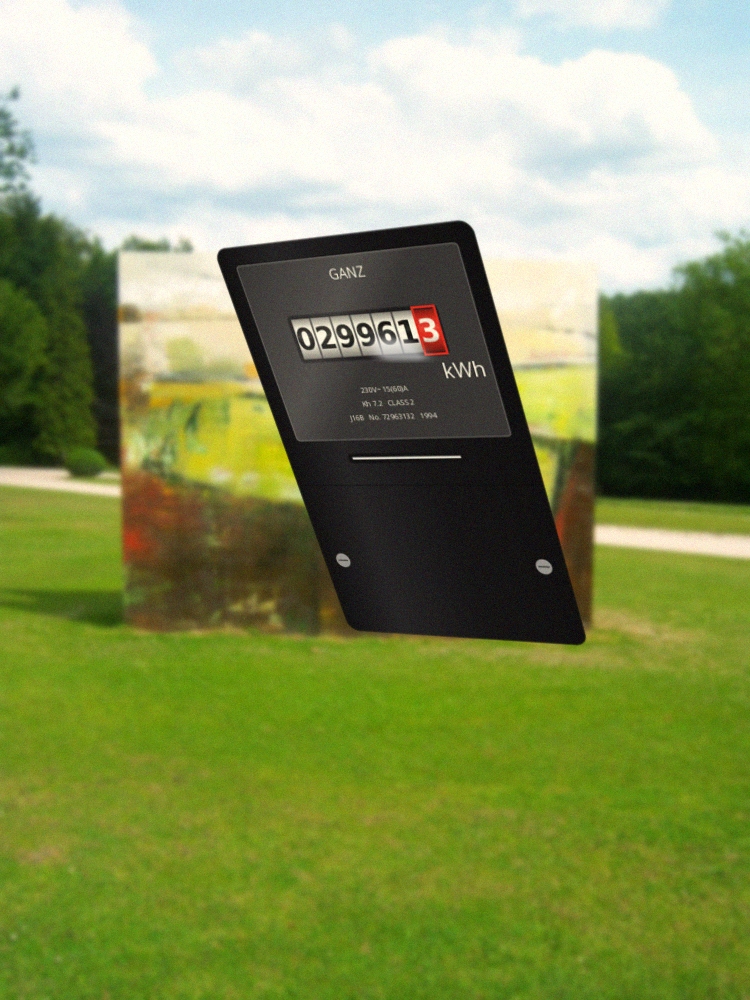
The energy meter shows 29961.3,kWh
